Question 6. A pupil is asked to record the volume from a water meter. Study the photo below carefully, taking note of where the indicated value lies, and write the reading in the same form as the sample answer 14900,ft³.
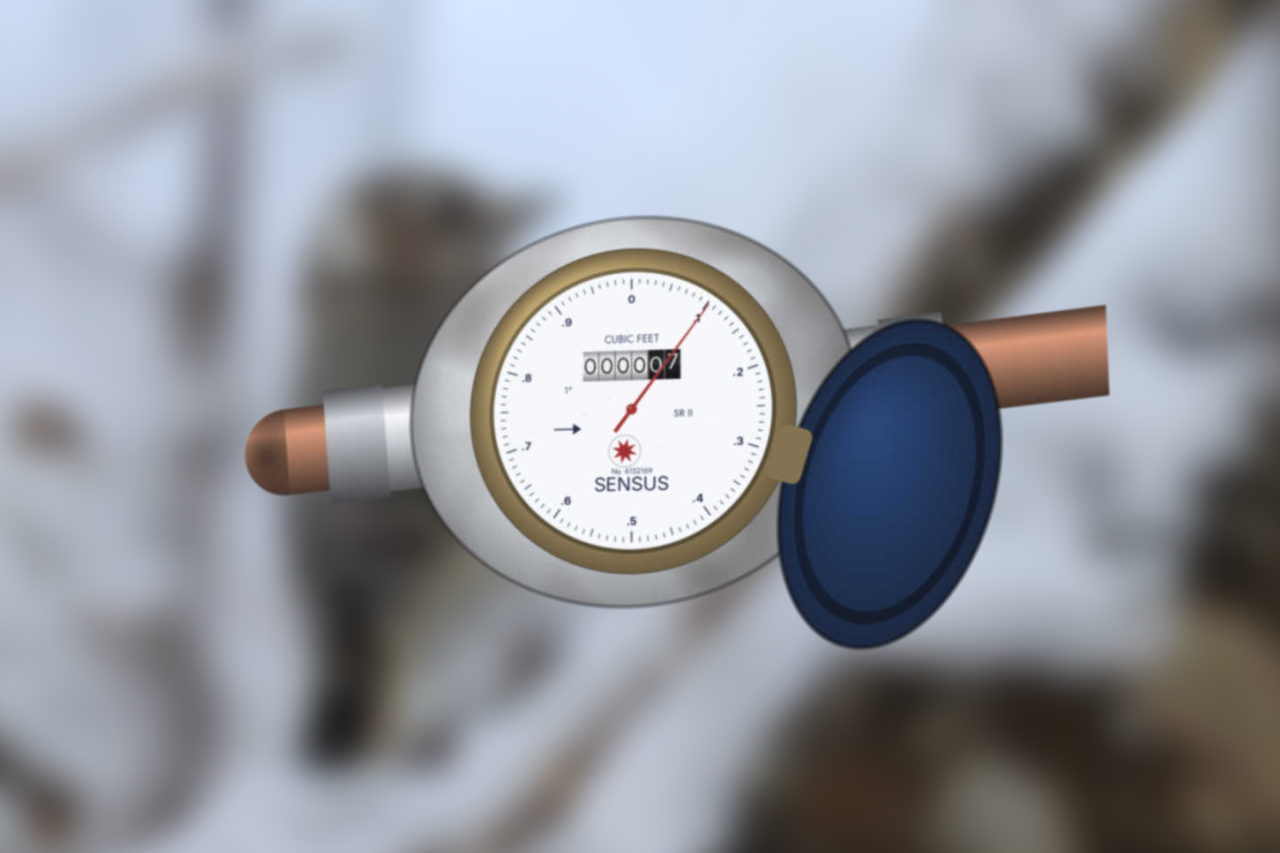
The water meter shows 7.10,ft³
